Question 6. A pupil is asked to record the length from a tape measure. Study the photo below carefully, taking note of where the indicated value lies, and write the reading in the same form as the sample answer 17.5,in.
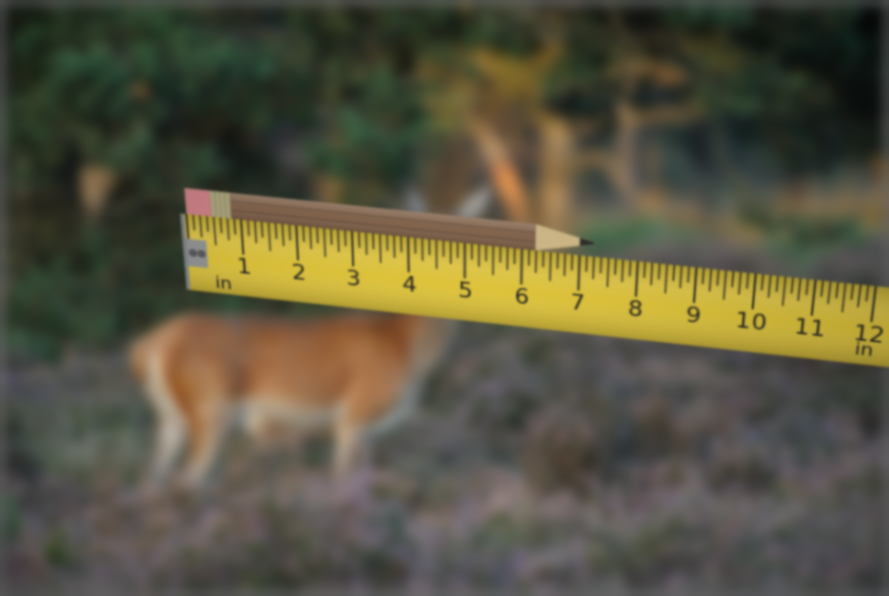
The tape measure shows 7.25,in
